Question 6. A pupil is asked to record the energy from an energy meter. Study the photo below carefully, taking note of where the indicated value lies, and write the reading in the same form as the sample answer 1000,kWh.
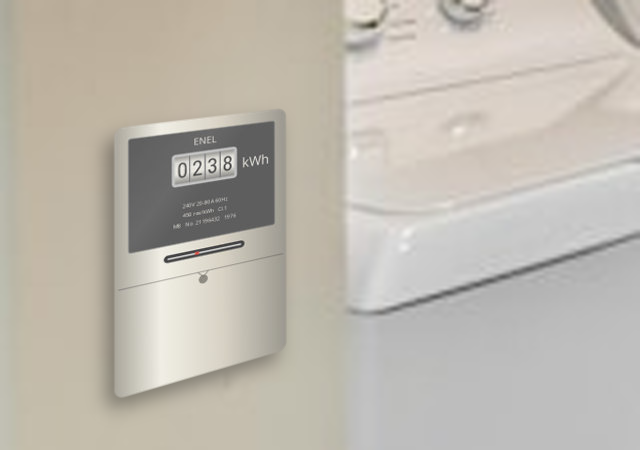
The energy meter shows 238,kWh
